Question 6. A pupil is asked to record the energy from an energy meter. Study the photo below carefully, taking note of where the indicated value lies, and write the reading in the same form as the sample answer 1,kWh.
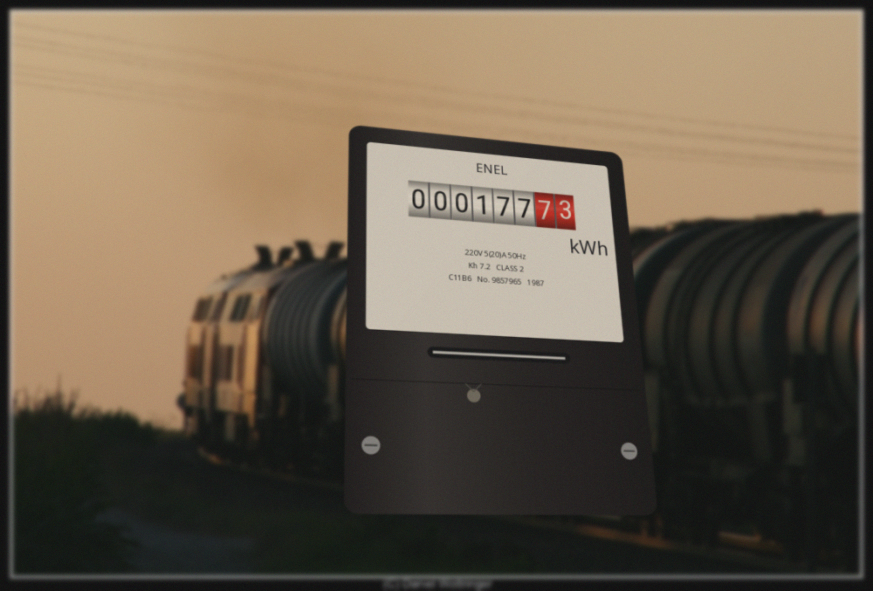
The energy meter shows 177.73,kWh
